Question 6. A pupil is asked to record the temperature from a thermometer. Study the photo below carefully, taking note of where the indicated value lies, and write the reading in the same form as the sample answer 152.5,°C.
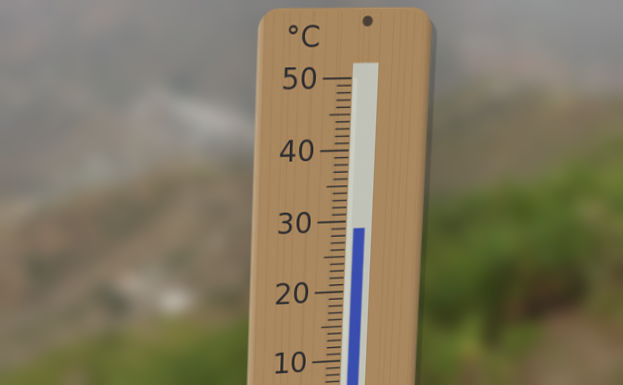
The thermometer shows 29,°C
